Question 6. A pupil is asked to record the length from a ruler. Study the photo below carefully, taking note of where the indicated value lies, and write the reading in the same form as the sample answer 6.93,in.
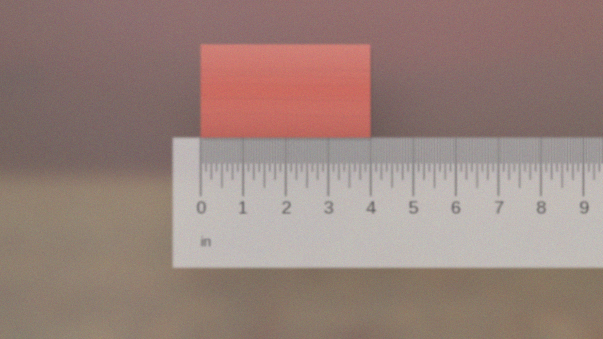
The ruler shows 4,in
